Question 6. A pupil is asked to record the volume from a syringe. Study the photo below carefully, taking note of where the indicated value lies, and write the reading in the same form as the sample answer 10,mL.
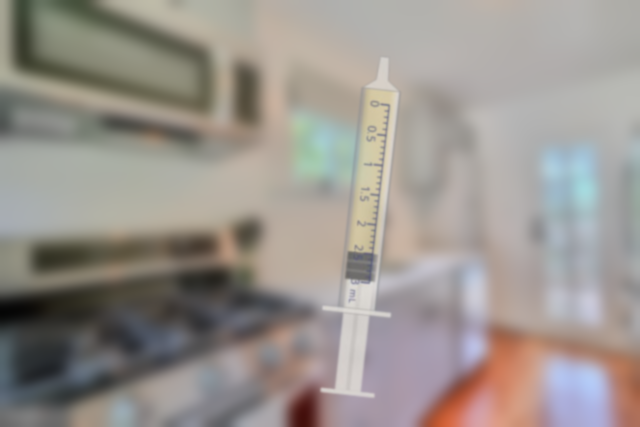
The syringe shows 2.5,mL
